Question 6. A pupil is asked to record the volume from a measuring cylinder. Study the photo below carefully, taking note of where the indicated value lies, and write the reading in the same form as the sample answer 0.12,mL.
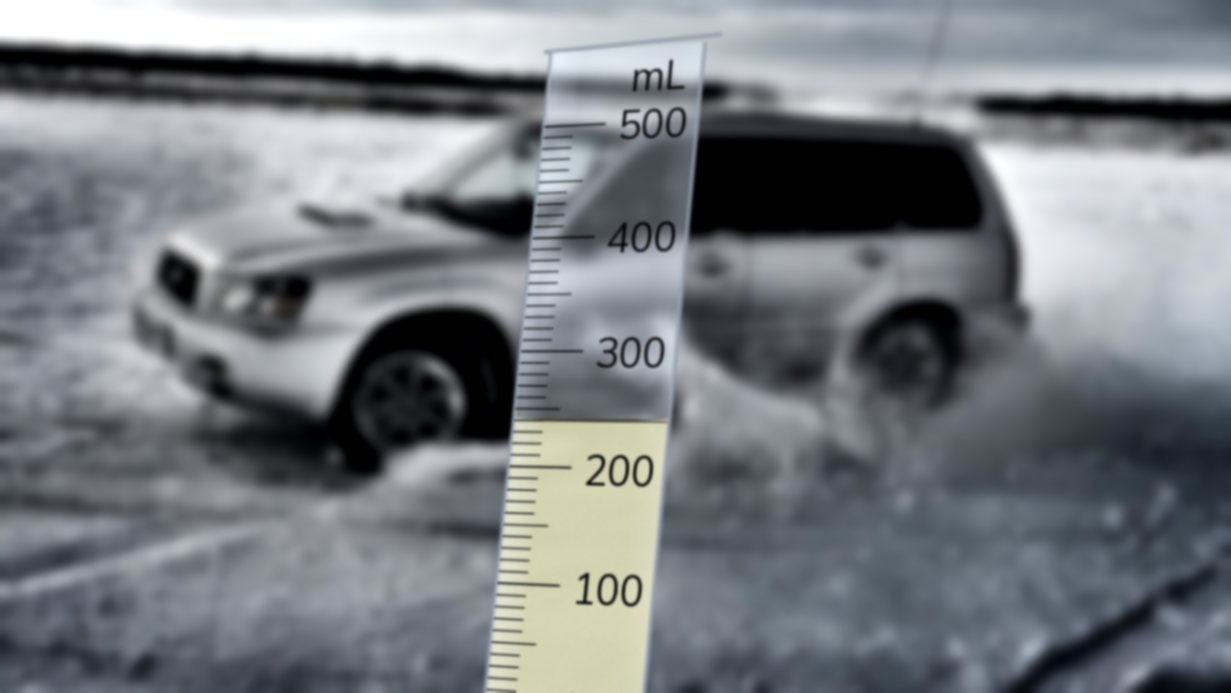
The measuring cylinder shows 240,mL
